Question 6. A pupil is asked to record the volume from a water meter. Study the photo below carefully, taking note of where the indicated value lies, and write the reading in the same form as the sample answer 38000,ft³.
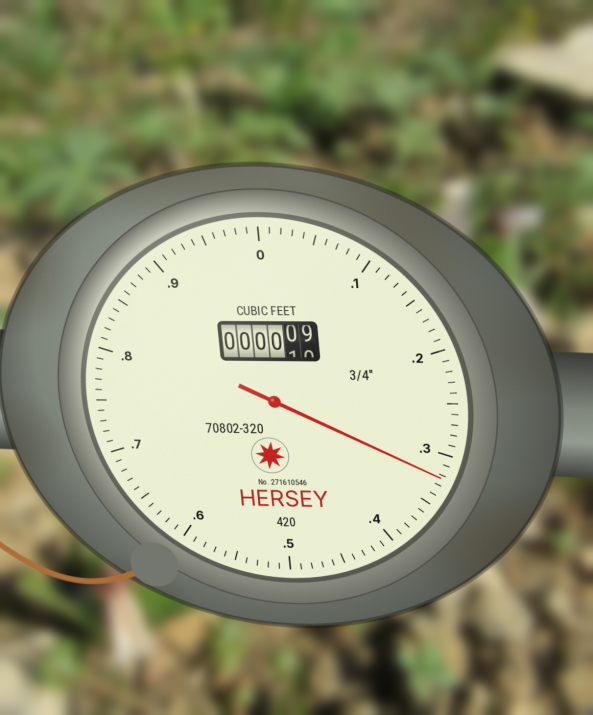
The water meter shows 9.32,ft³
